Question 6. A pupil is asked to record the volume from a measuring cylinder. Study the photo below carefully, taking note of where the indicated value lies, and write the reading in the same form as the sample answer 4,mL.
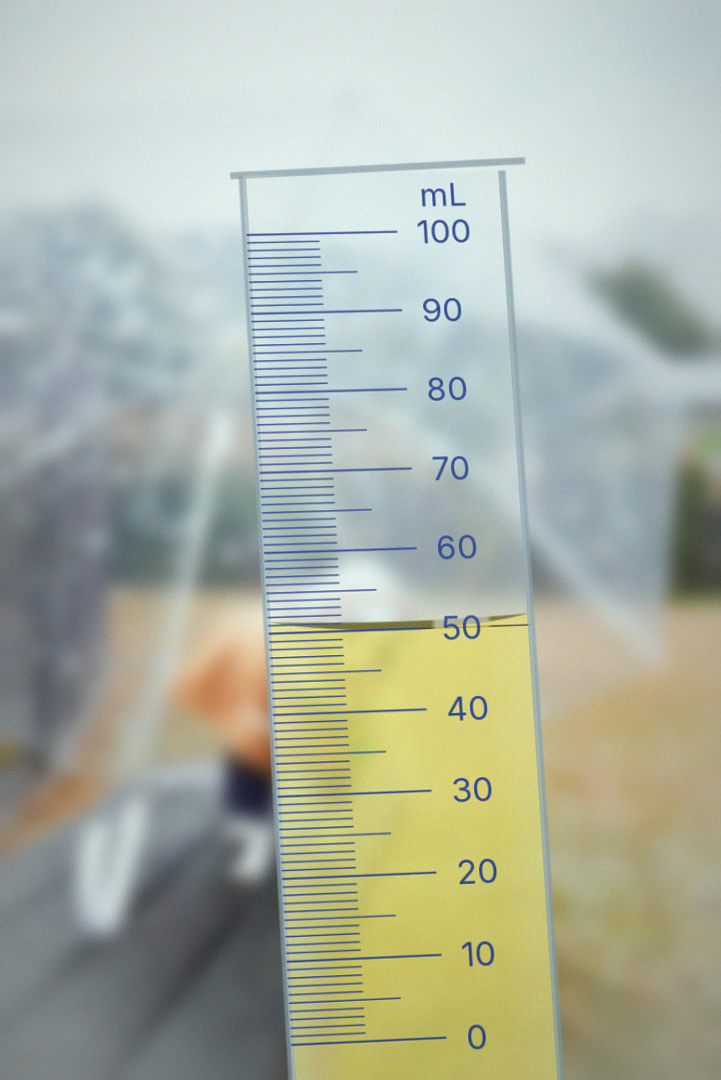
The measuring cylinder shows 50,mL
